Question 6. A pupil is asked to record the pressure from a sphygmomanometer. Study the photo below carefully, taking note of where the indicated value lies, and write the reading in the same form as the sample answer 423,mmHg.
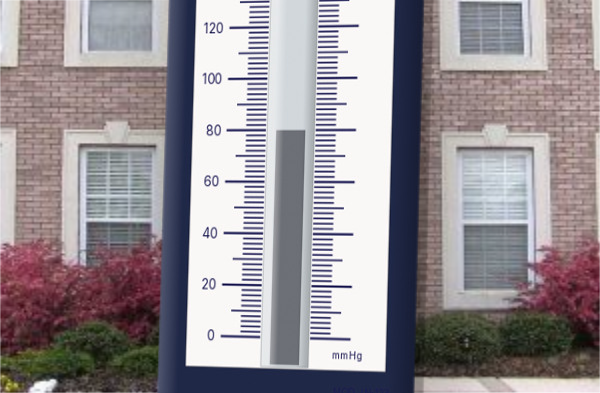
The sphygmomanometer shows 80,mmHg
